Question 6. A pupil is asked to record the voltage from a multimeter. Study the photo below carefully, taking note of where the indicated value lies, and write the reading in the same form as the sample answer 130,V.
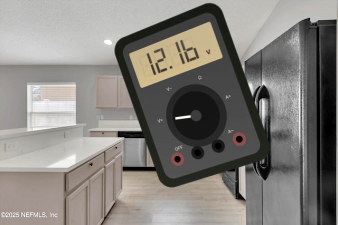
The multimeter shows 12.16,V
